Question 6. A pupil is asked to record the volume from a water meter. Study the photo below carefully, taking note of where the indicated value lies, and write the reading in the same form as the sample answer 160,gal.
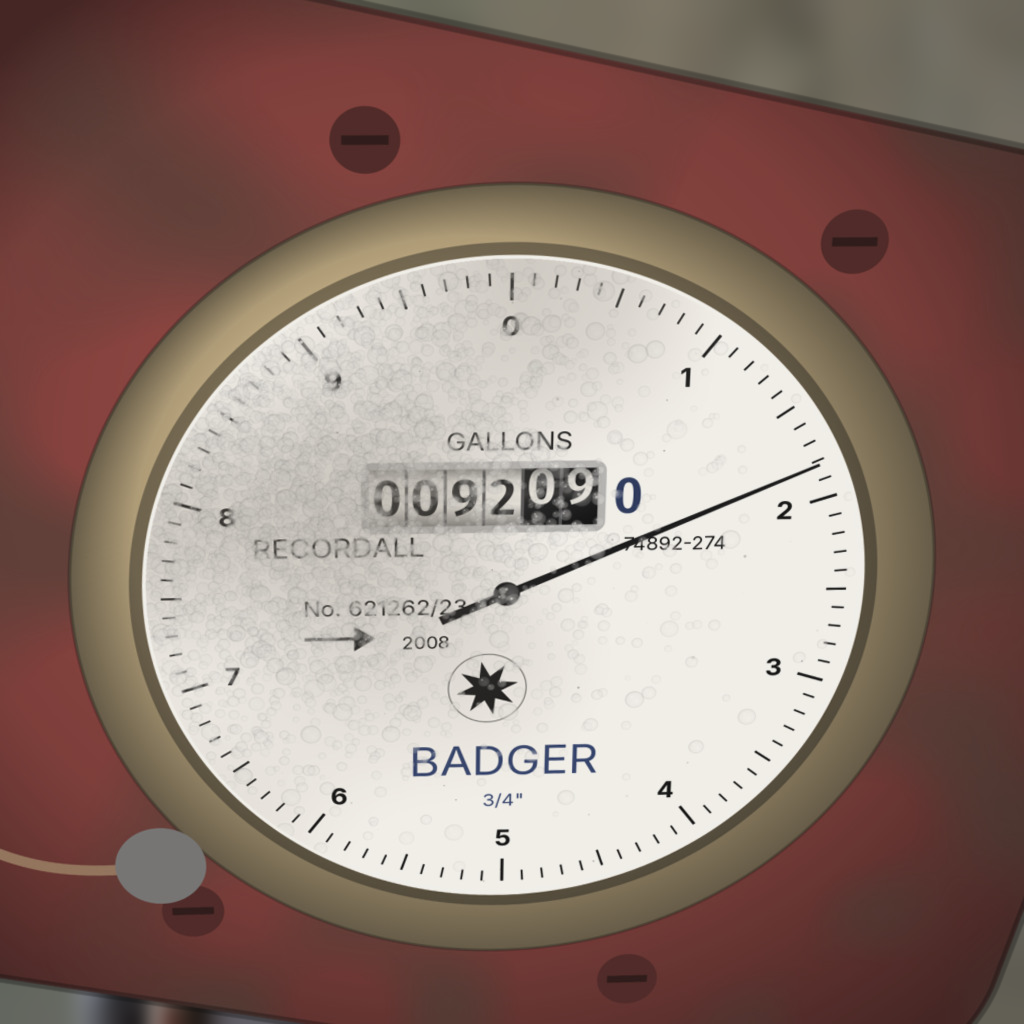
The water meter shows 92091.8,gal
